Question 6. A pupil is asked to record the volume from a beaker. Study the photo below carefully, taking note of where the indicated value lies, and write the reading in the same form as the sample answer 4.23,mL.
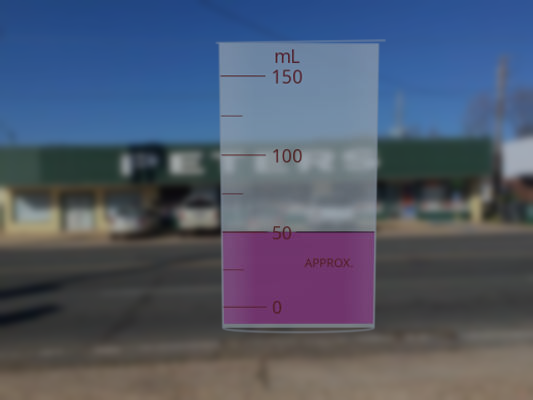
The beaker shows 50,mL
